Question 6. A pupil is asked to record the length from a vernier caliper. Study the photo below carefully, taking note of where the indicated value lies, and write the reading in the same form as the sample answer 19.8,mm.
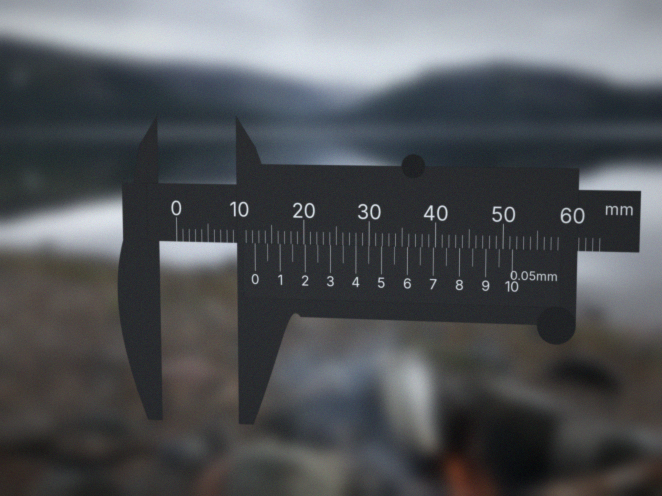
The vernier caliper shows 12.4,mm
